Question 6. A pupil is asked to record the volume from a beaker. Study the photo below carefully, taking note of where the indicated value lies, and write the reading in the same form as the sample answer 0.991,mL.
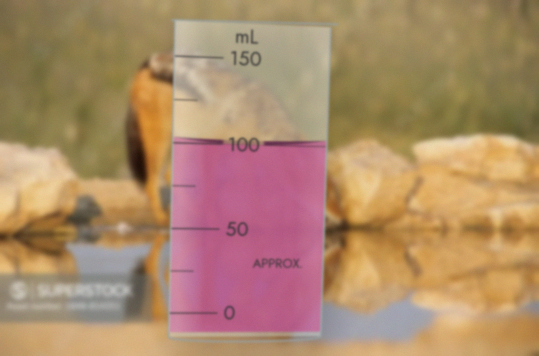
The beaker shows 100,mL
